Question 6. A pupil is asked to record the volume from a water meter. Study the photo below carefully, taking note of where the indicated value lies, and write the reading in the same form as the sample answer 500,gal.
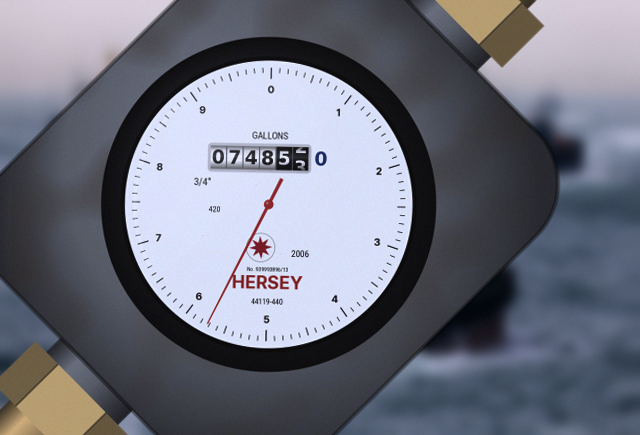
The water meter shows 748525.7,gal
